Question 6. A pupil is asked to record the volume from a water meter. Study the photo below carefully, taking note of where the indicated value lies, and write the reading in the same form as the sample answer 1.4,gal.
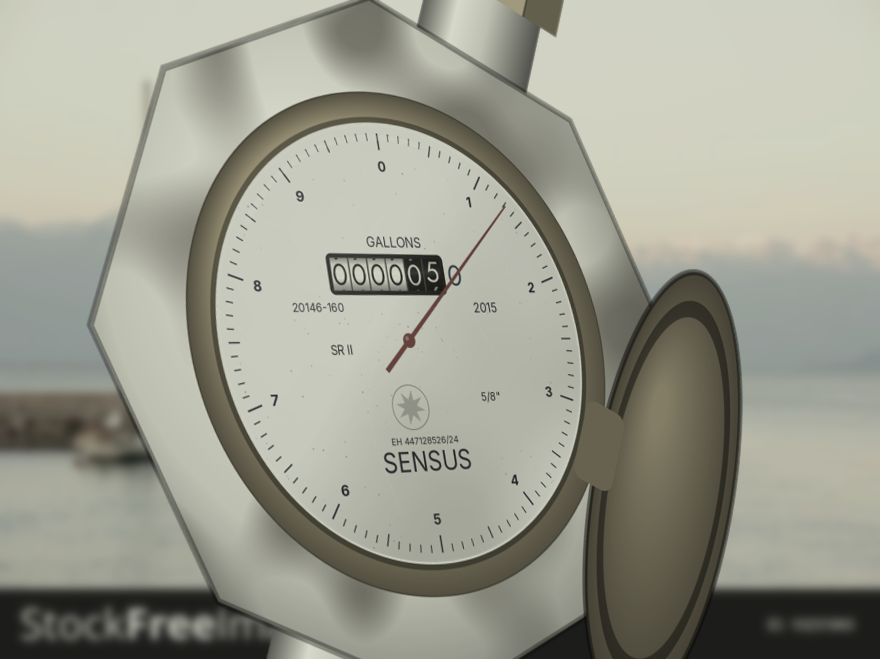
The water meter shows 51.3,gal
